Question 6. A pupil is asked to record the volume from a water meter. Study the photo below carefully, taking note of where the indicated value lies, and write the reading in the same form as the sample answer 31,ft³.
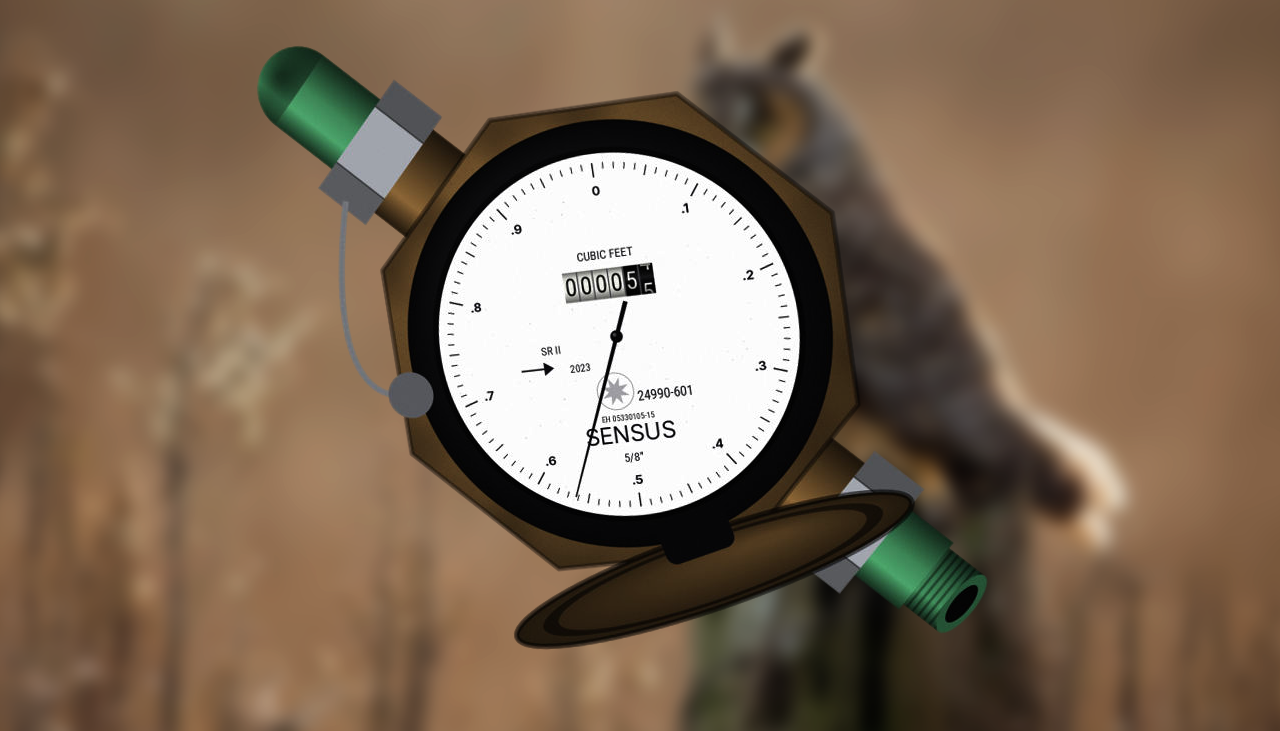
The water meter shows 54.56,ft³
